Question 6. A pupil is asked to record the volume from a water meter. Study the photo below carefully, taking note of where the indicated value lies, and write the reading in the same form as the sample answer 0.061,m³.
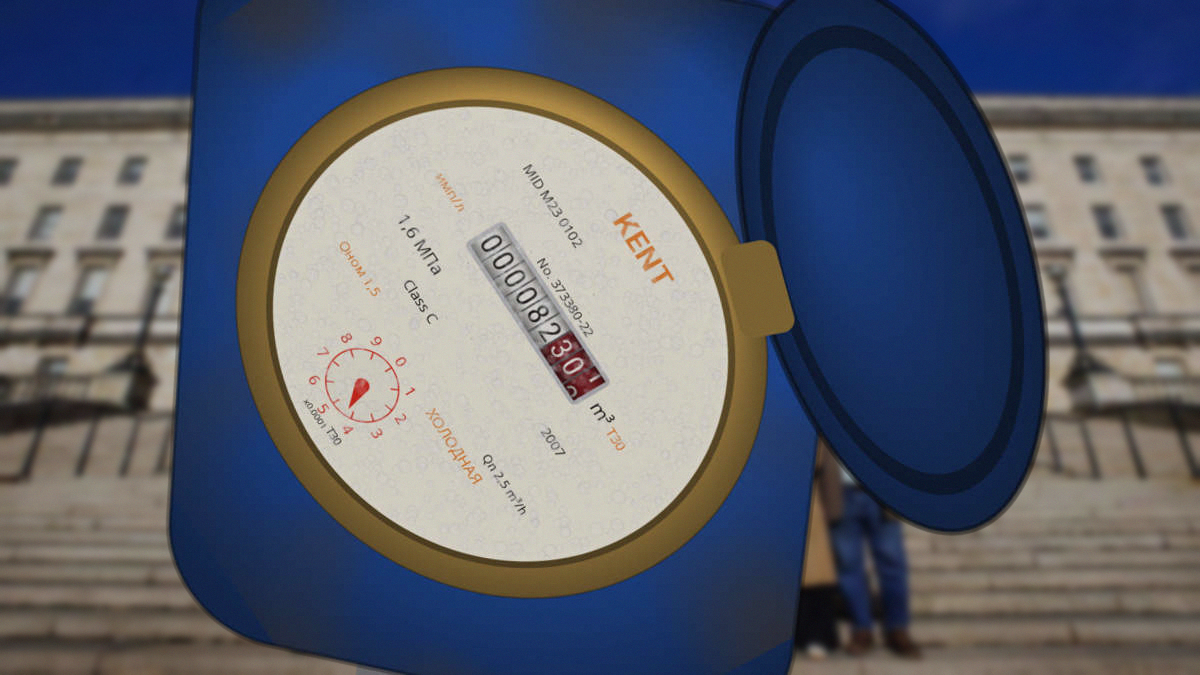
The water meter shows 82.3014,m³
